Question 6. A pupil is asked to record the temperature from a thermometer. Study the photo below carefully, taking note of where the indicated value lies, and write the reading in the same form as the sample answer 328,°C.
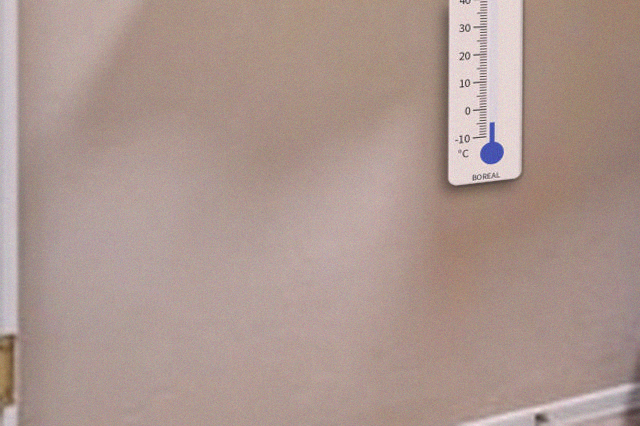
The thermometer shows -5,°C
